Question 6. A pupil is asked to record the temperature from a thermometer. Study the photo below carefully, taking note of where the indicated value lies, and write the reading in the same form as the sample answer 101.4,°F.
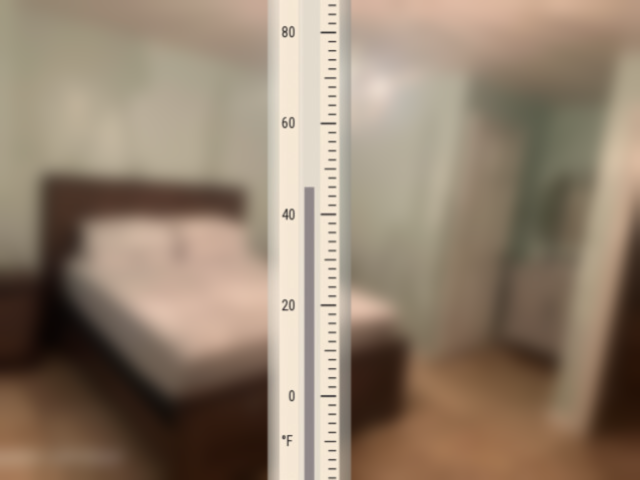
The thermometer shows 46,°F
